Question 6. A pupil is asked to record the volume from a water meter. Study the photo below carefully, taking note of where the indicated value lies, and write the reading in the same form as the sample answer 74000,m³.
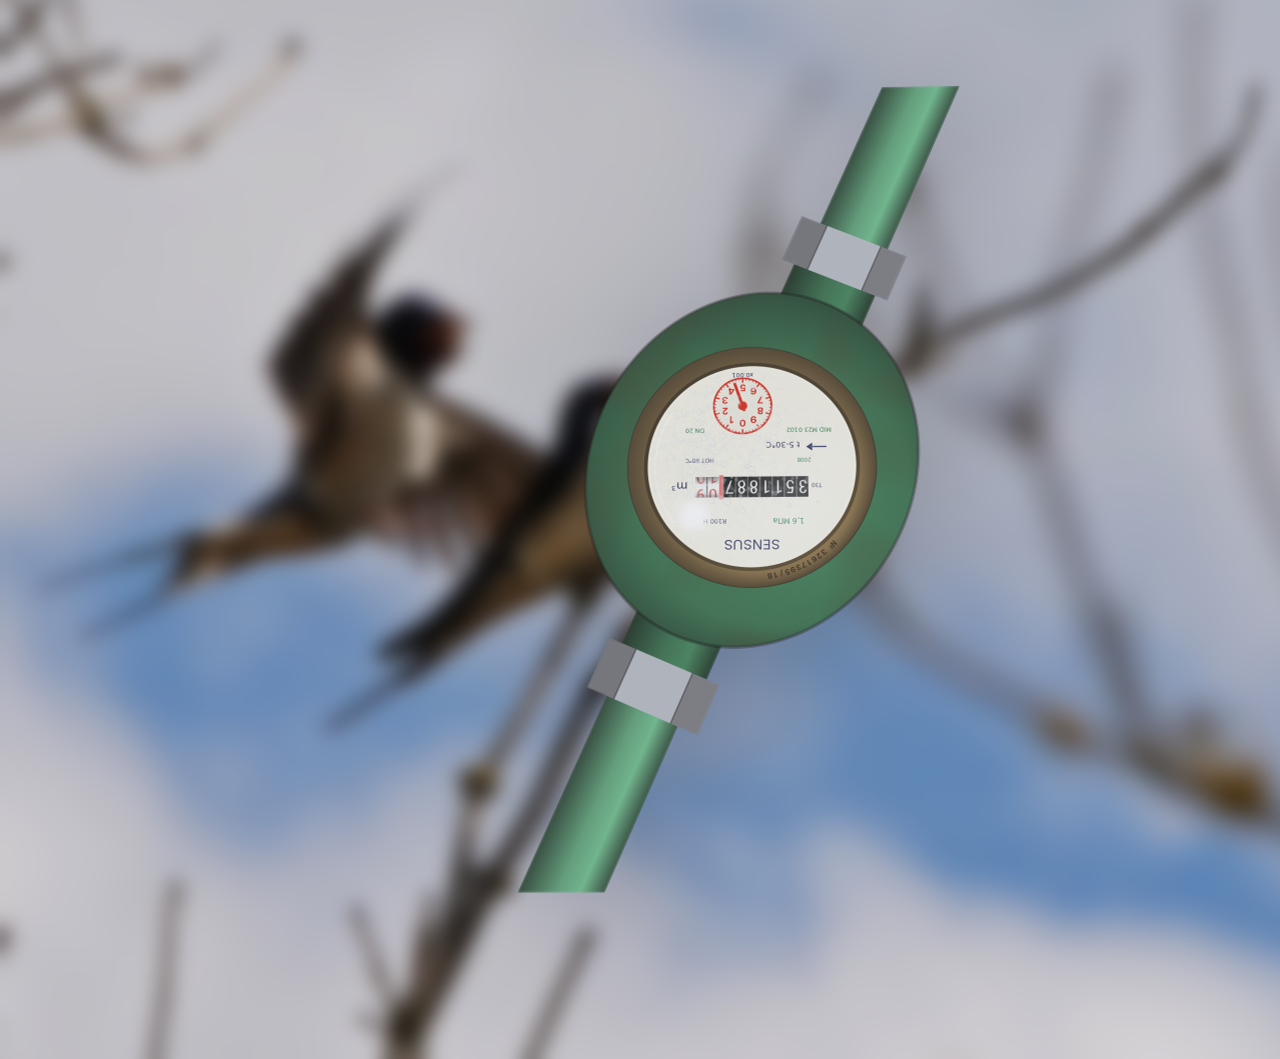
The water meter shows 3511887.094,m³
